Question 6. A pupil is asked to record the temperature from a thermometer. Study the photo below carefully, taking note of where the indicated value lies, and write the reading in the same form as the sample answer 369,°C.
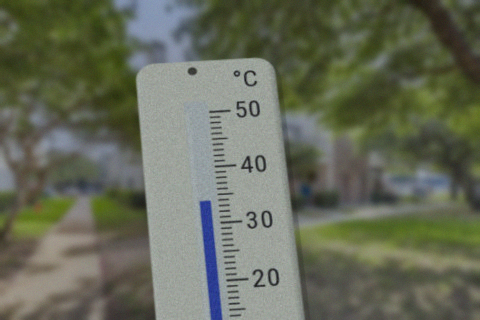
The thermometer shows 34,°C
